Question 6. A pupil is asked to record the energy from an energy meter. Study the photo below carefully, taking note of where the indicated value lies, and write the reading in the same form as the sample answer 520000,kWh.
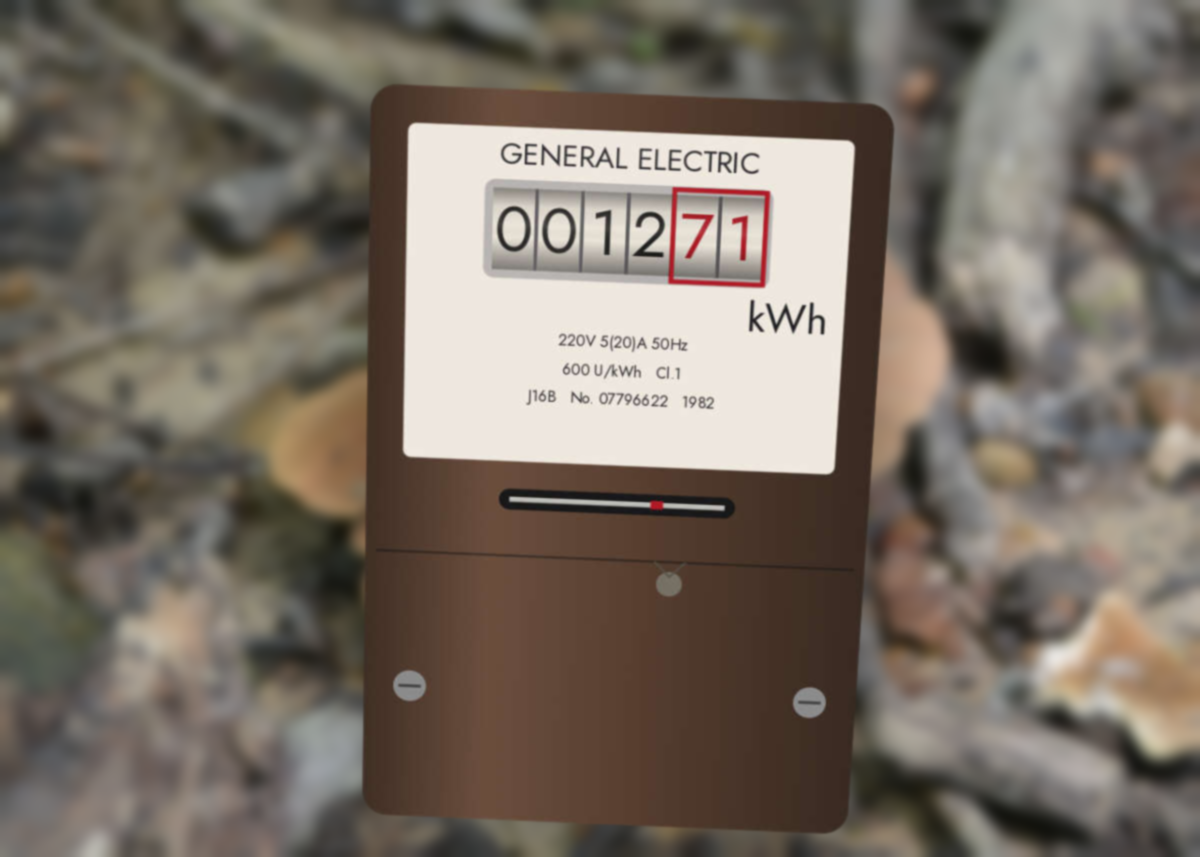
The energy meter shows 12.71,kWh
